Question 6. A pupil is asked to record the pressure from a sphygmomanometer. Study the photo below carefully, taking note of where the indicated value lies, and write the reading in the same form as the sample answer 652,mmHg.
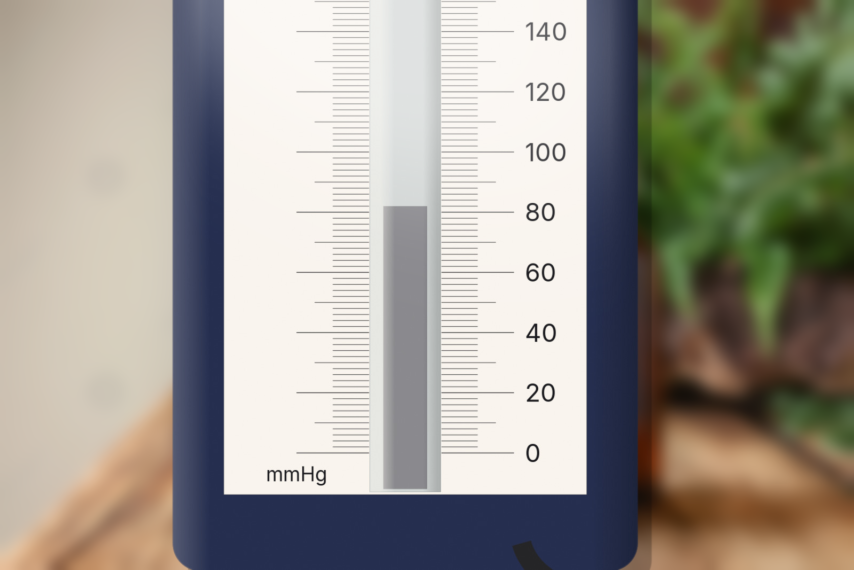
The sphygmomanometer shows 82,mmHg
